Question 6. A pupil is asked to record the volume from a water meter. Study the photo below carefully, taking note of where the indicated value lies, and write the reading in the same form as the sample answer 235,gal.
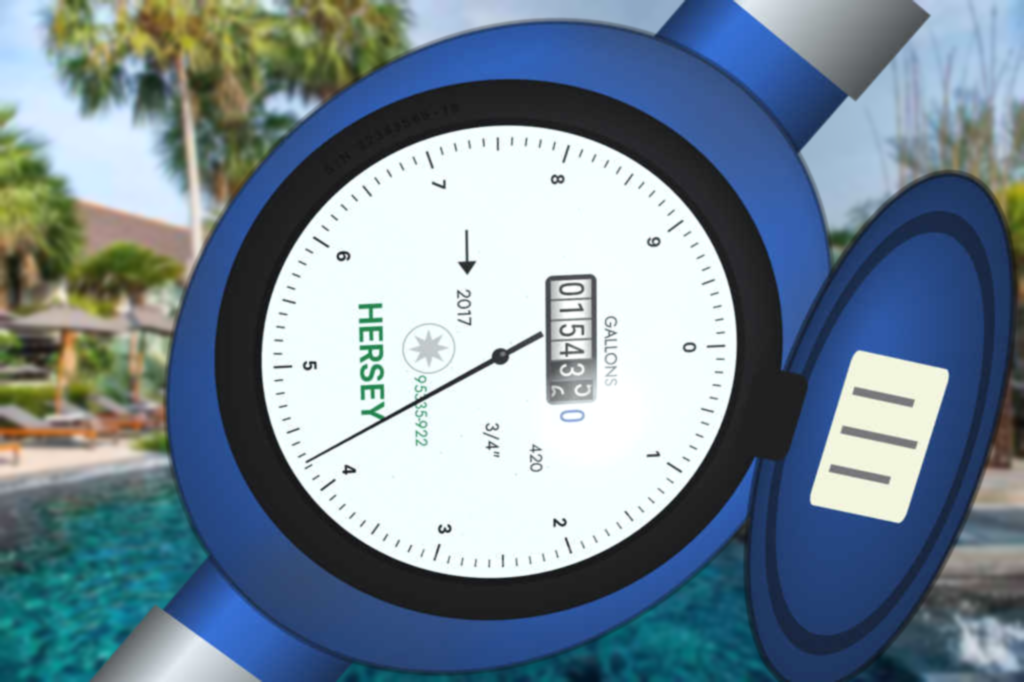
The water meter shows 154354.2,gal
